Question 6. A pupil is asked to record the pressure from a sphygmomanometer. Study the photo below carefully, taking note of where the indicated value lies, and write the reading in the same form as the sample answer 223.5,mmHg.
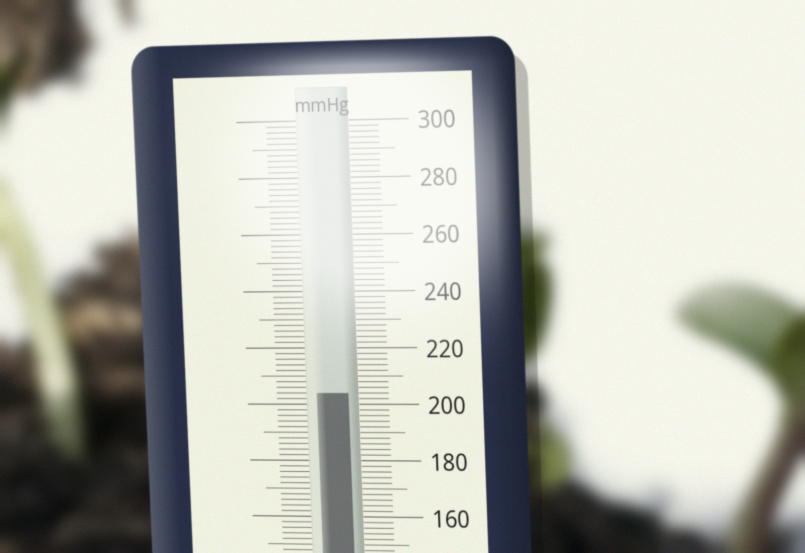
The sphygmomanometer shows 204,mmHg
